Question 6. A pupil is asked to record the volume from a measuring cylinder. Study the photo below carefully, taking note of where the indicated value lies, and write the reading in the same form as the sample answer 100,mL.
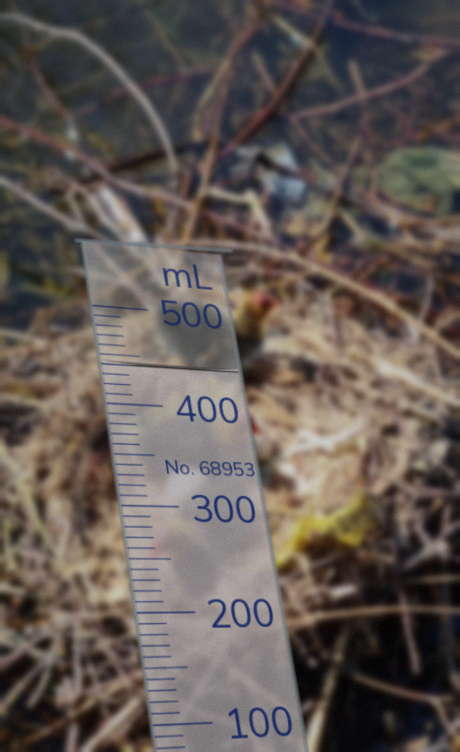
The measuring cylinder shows 440,mL
